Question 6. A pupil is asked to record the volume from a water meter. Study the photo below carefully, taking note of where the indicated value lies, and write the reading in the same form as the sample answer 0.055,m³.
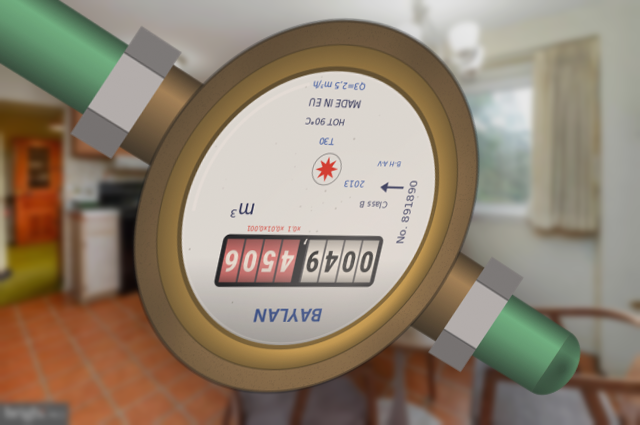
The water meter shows 49.4506,m³
